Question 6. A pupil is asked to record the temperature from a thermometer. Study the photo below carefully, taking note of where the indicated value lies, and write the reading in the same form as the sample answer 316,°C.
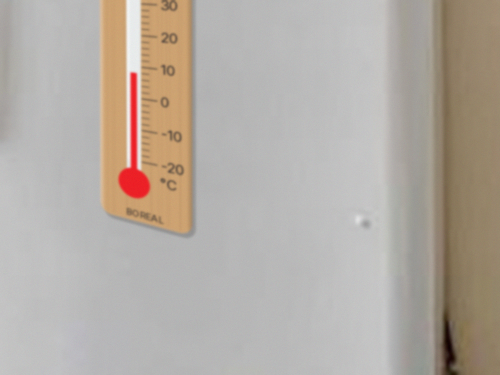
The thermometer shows 8,°C
